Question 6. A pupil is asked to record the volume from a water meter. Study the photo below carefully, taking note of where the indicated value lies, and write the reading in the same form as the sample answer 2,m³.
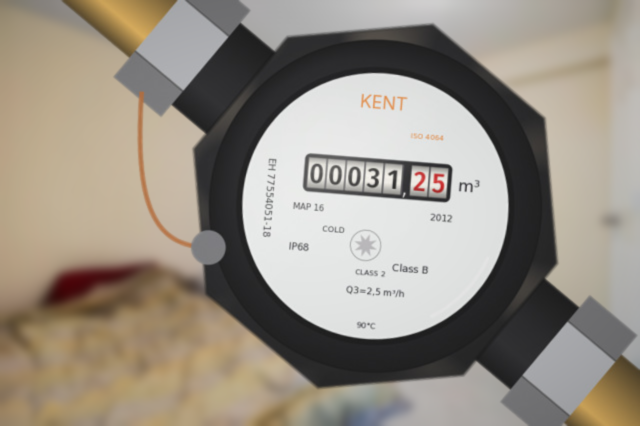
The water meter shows 31.25,m³
